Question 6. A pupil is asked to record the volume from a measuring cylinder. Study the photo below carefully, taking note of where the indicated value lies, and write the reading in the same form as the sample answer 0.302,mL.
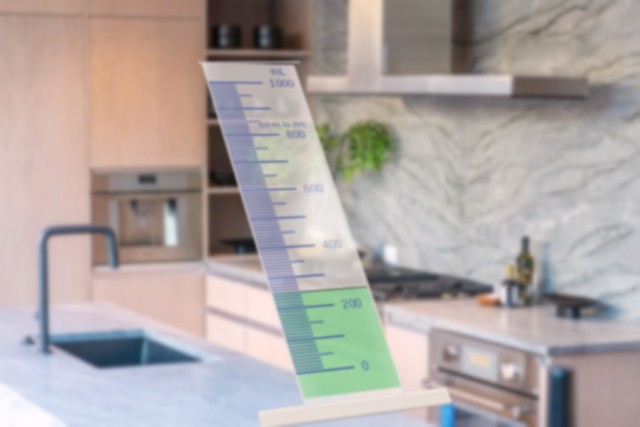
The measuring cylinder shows 250,mL
